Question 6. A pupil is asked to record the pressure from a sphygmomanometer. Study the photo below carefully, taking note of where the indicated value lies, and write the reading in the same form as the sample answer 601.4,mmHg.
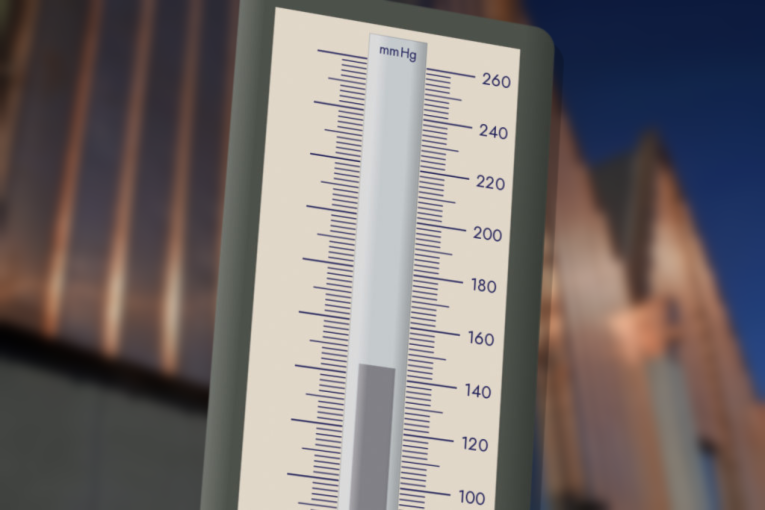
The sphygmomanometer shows 144,mmHg
